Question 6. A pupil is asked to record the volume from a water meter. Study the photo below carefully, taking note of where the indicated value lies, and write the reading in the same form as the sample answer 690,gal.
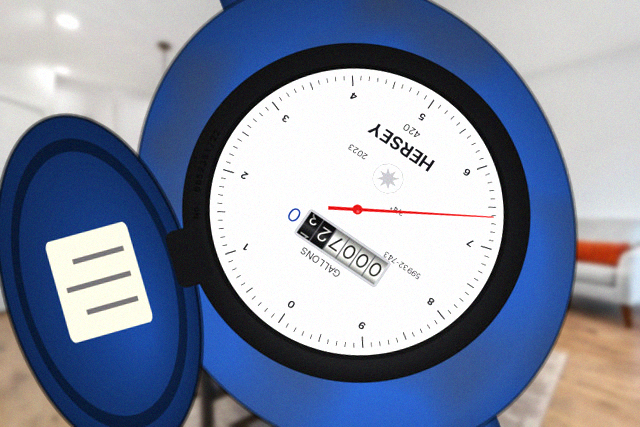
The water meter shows 7226.6,gal
